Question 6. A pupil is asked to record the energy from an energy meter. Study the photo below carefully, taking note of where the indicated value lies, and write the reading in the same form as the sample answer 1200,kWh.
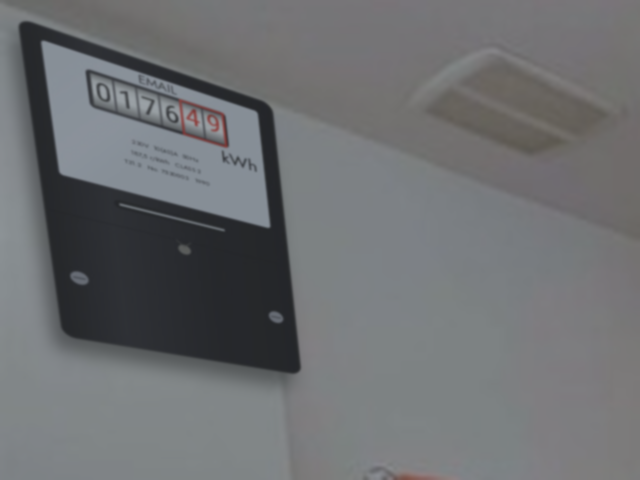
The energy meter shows 176.49,kWh
